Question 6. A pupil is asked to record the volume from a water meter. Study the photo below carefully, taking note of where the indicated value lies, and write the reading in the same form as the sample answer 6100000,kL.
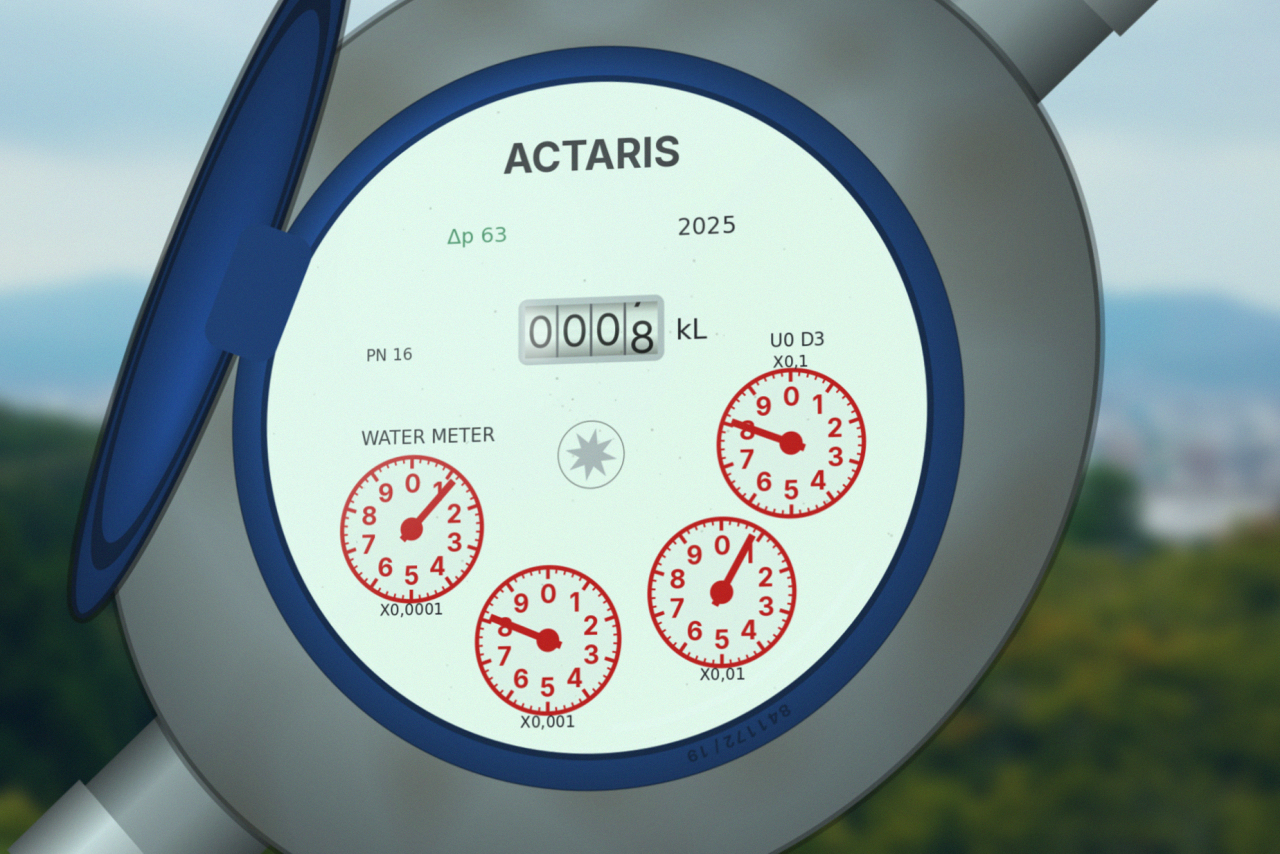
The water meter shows 7.8081,kL
